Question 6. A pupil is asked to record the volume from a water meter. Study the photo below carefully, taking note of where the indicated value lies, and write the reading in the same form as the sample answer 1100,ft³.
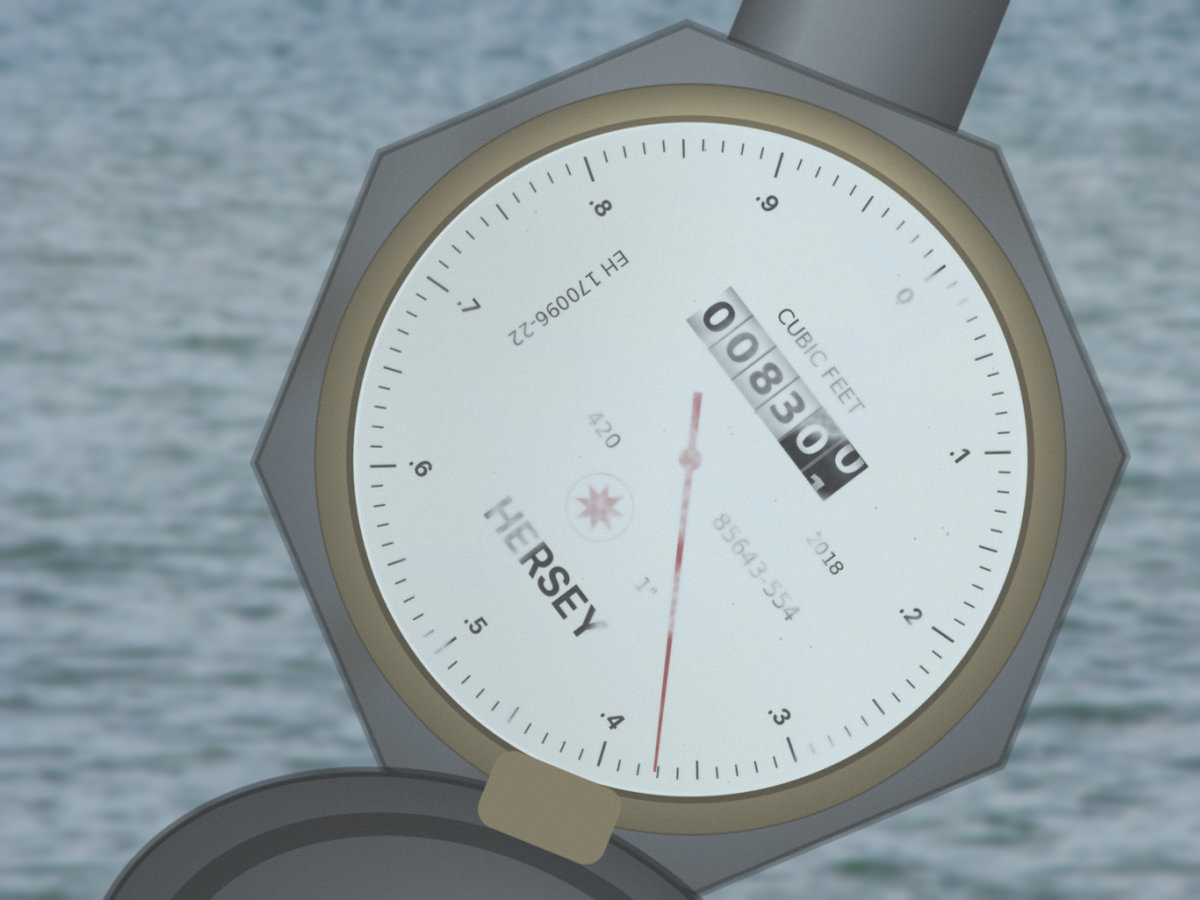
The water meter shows 8300.37,ft³
